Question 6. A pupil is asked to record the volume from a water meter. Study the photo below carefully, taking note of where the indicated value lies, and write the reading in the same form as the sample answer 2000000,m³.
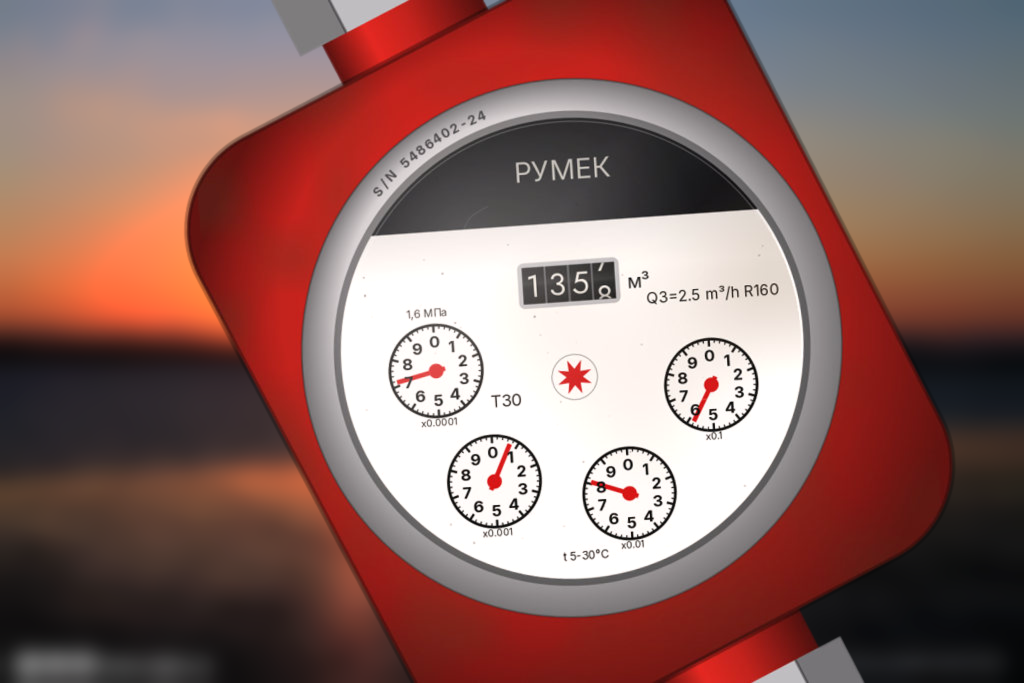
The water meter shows 1357.5807,m³
